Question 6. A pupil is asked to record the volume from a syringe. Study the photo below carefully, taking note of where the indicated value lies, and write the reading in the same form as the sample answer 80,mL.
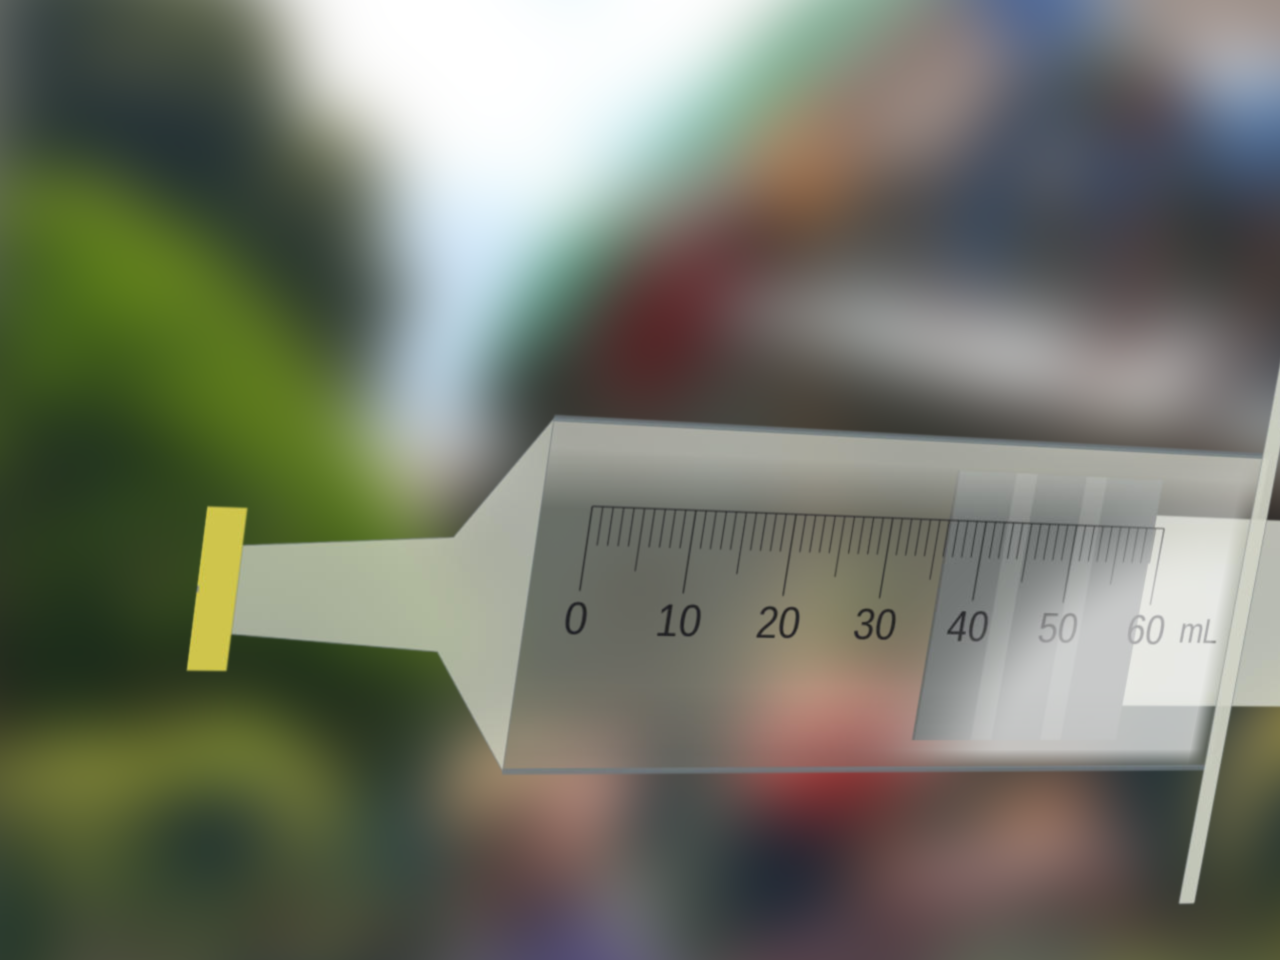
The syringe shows 36,mL
